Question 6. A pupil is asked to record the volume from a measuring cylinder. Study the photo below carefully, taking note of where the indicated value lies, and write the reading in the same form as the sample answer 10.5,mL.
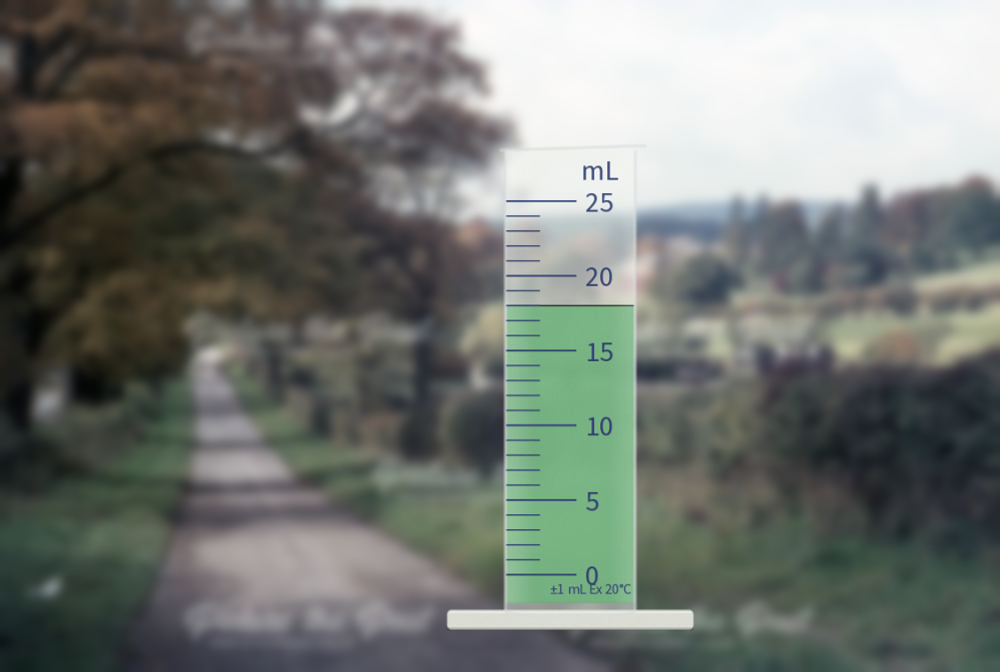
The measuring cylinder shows 18,mL
